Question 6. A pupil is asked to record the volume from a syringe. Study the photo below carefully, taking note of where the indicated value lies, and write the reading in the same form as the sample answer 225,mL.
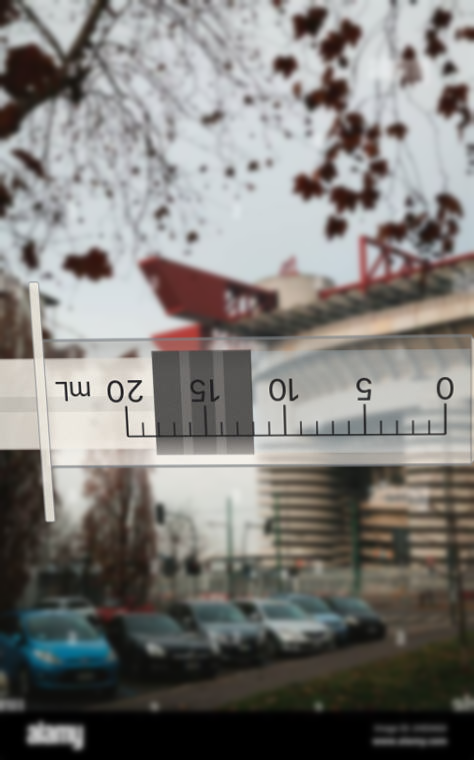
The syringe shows 12,mL
